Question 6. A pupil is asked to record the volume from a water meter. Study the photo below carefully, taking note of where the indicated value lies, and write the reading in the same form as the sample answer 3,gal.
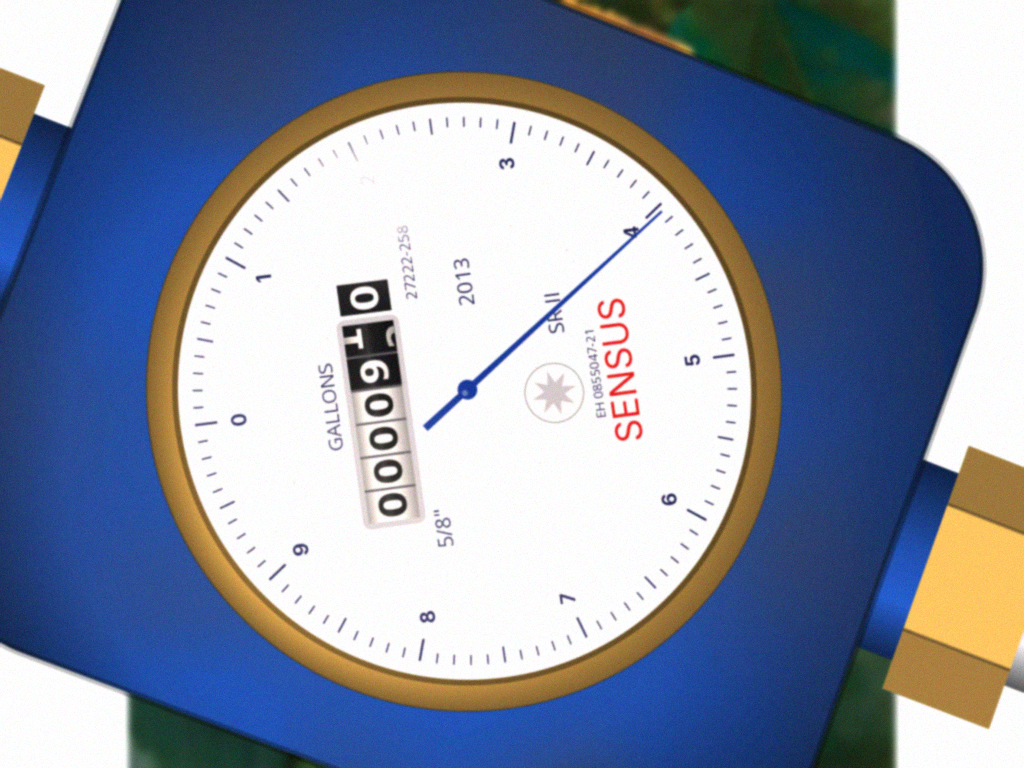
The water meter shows 914.0,gal
